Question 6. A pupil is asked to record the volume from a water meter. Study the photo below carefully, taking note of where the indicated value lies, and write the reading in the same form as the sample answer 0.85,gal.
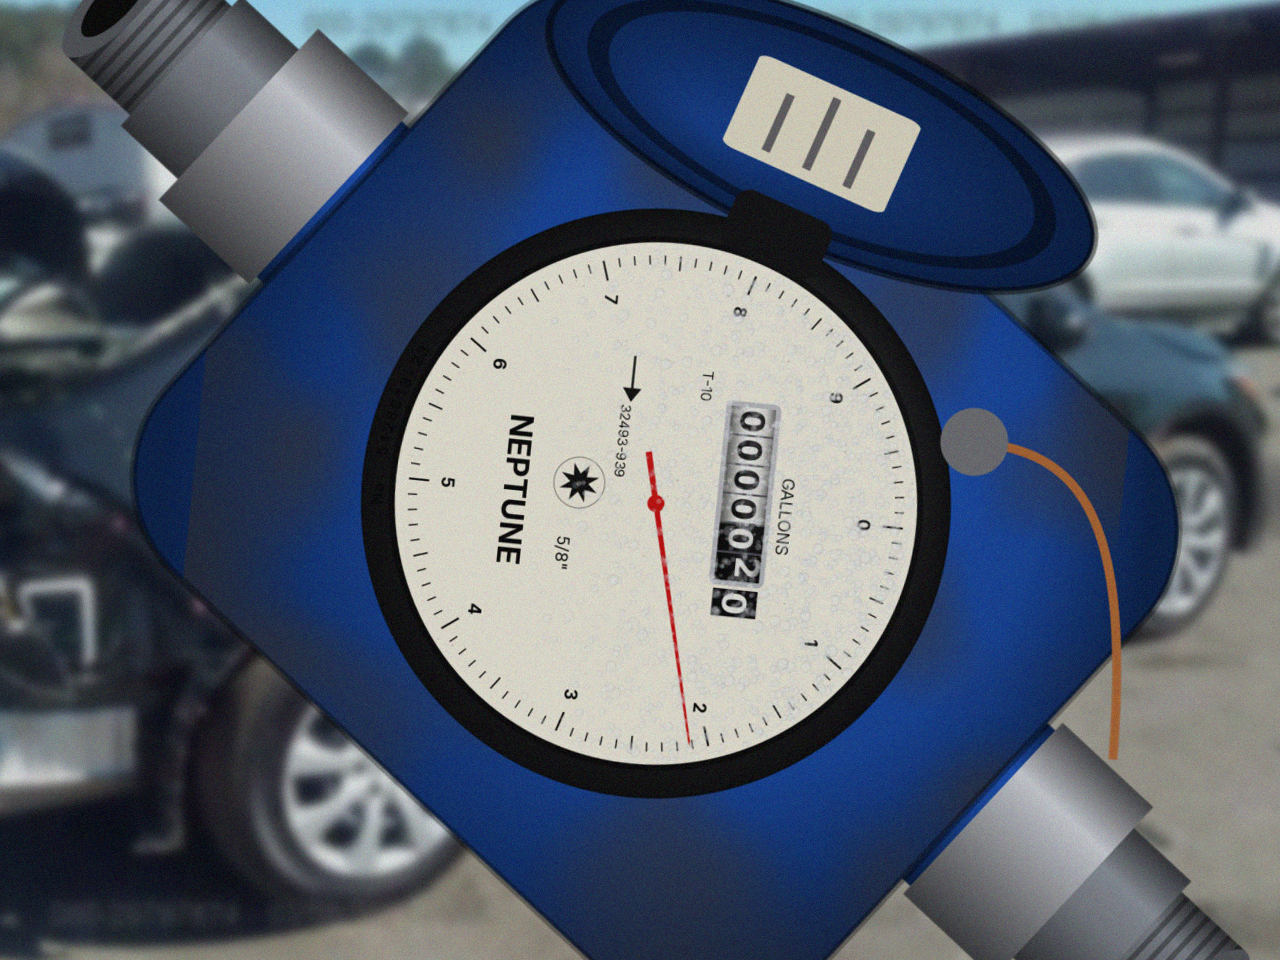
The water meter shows 22.1,gal
